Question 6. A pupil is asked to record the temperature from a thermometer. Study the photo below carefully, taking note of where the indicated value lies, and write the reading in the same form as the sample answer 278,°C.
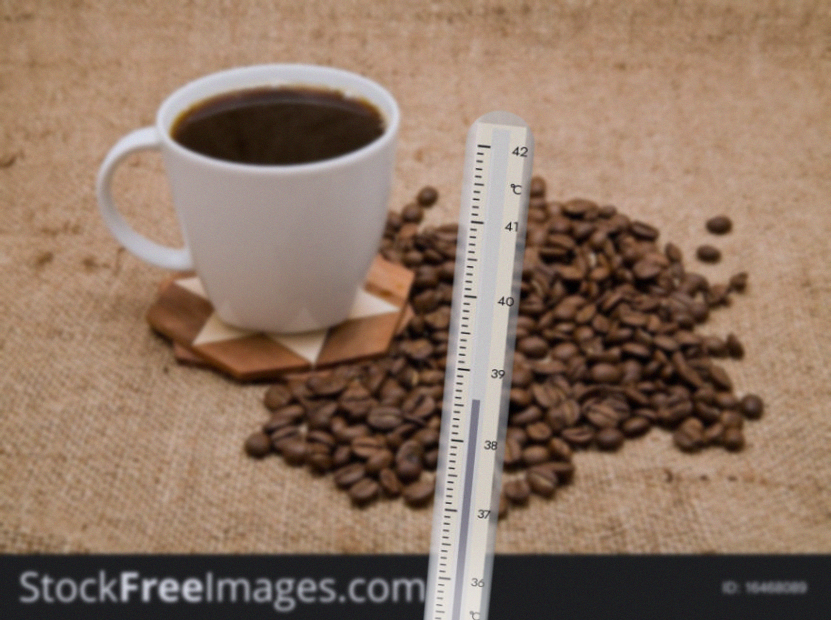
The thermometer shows 38.6,°C
